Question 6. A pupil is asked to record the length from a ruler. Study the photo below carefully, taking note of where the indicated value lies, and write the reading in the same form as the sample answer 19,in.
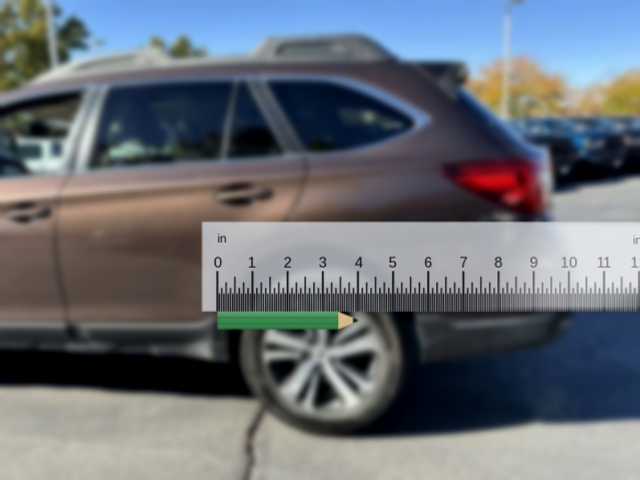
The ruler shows 4,in
